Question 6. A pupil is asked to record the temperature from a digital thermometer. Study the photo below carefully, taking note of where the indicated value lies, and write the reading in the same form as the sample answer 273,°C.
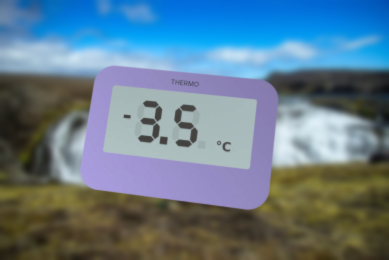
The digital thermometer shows -3.5,°C
